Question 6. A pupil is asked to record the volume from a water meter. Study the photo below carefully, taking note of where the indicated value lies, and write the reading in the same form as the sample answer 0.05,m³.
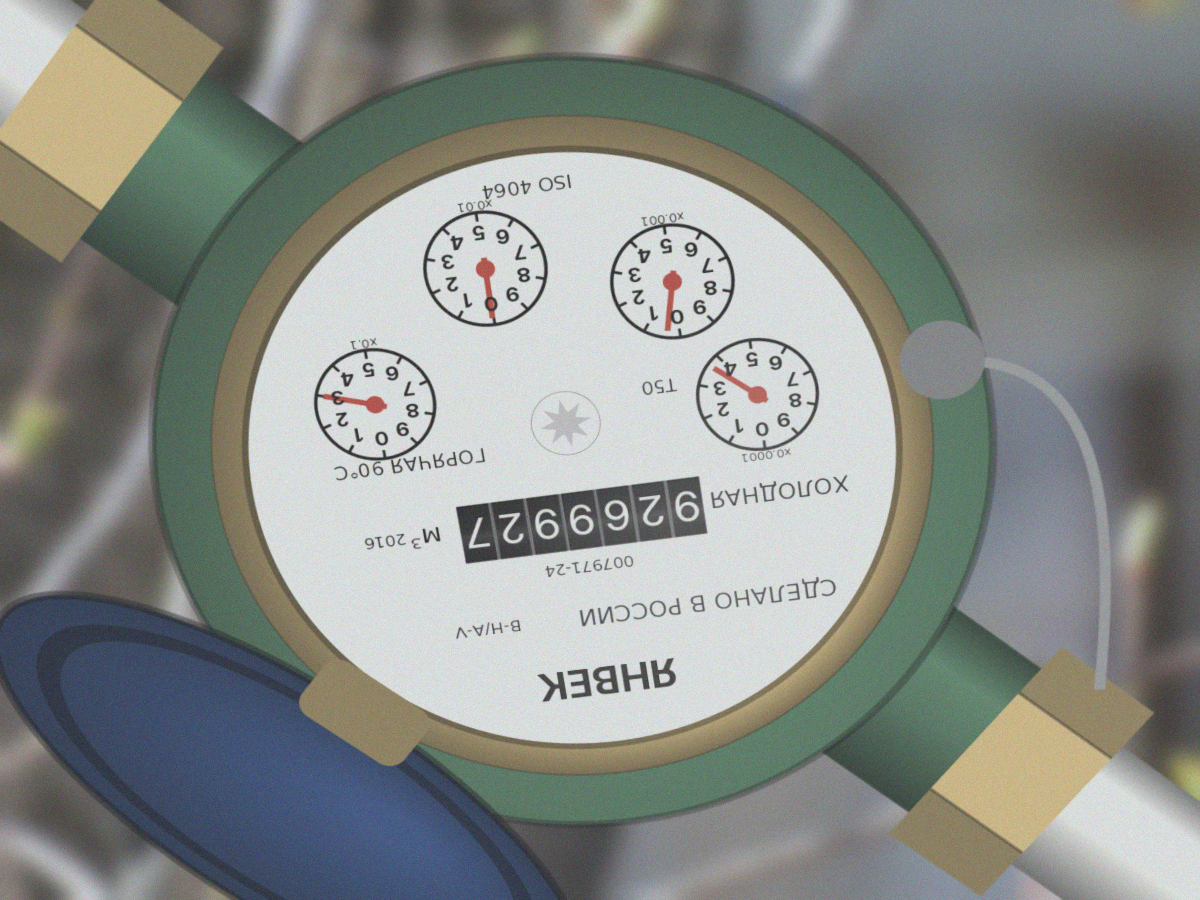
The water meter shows 9269927.3003,m³
